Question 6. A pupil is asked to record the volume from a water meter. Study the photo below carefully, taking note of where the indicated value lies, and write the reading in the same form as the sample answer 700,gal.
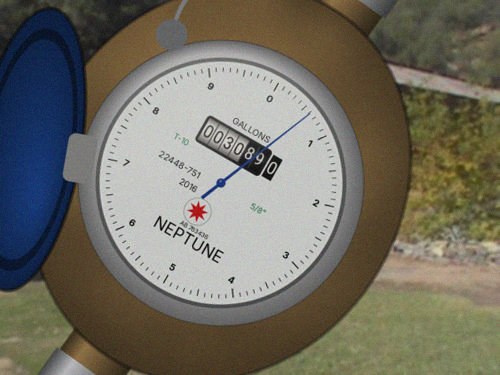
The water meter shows 30890.6,gal
